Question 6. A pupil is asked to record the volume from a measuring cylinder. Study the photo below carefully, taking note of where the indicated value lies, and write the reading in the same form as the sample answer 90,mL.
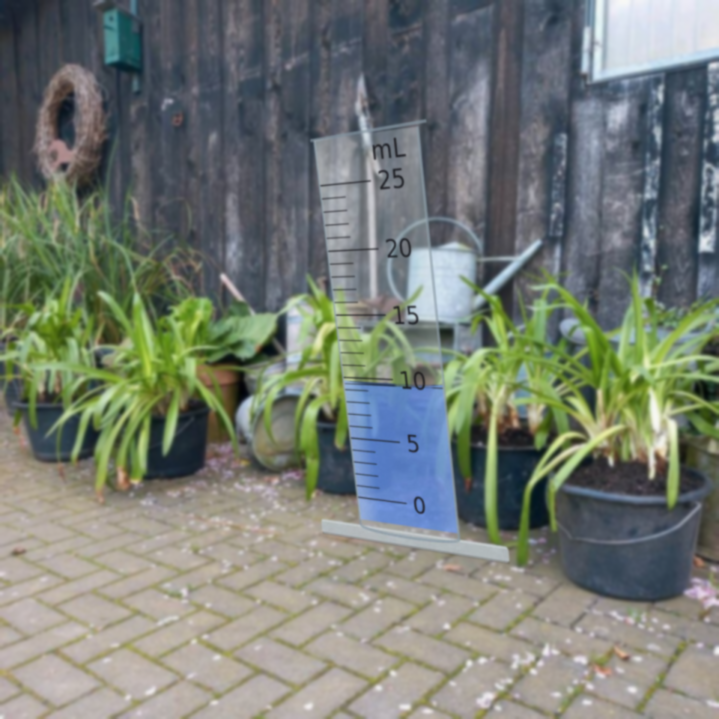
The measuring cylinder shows 9.5,mL
